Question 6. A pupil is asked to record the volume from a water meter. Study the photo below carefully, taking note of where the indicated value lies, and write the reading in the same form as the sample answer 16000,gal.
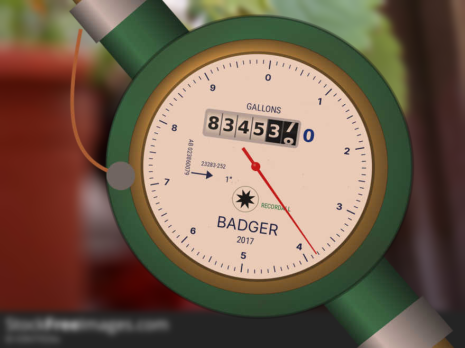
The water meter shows 8345373.8,gal
